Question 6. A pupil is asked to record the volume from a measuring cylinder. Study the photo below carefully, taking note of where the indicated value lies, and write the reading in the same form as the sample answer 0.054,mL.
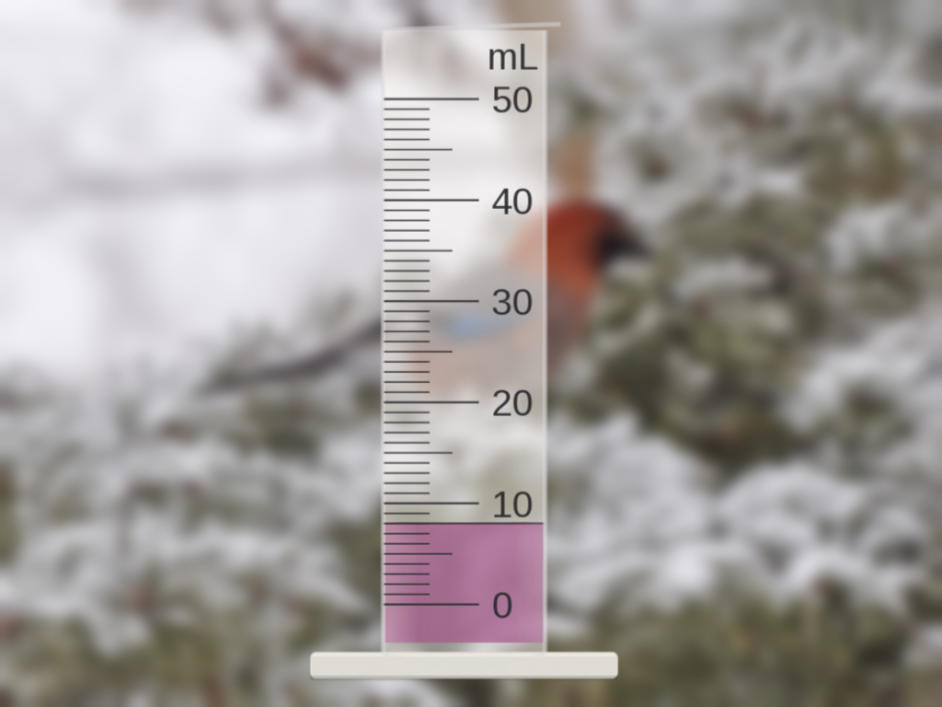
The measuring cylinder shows 8,mL
